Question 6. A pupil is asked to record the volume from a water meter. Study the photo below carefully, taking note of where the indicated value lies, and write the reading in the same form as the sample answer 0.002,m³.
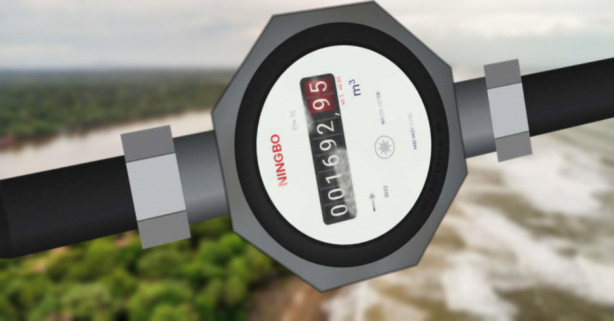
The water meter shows 1692.95,m³
